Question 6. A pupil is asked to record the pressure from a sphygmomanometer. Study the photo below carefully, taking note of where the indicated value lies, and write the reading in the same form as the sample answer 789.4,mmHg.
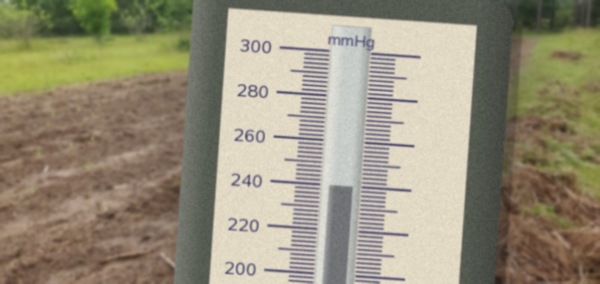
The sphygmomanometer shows 240,mmHg
